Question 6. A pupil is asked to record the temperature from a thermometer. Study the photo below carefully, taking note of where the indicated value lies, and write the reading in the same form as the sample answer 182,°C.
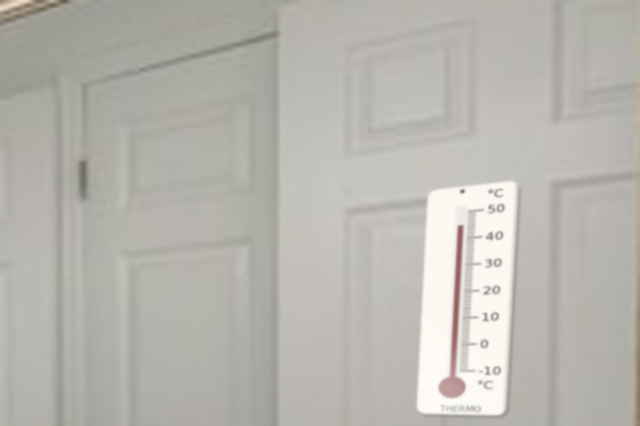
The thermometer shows 45,°C
